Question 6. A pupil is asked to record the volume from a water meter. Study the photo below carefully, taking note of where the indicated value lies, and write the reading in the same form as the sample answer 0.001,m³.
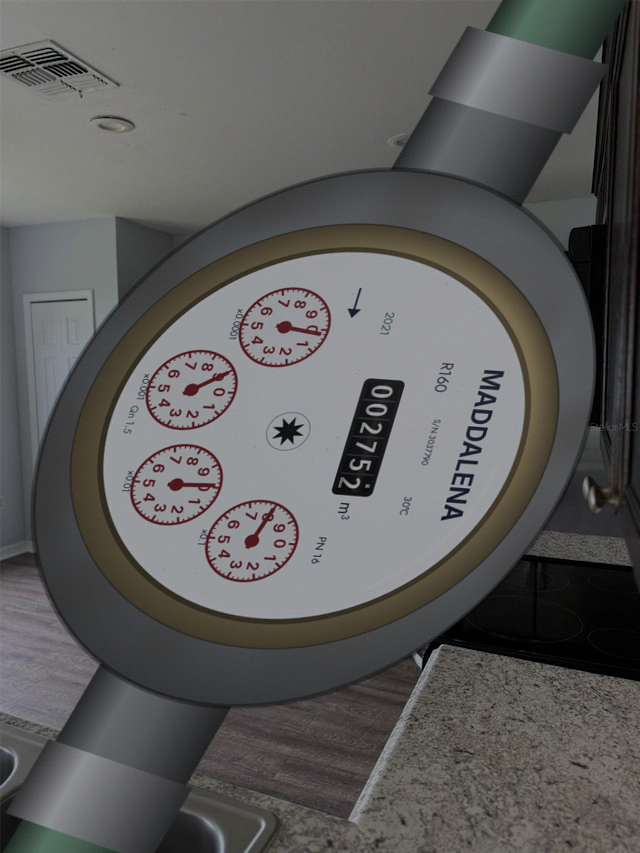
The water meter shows 2751.7990,m³
